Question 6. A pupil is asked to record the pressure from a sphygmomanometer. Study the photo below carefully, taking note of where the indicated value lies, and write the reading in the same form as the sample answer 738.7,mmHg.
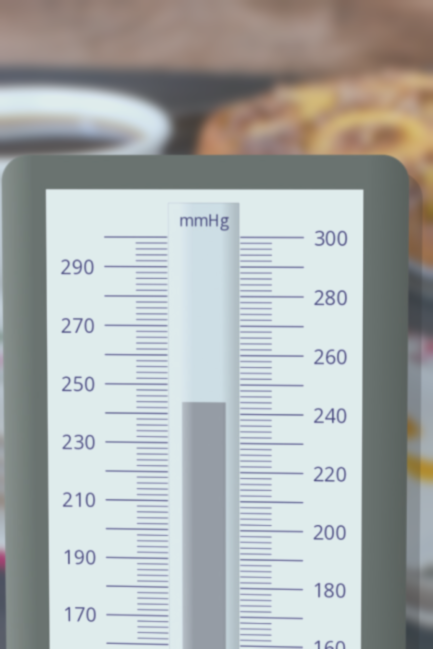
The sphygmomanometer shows 244,mmHg
